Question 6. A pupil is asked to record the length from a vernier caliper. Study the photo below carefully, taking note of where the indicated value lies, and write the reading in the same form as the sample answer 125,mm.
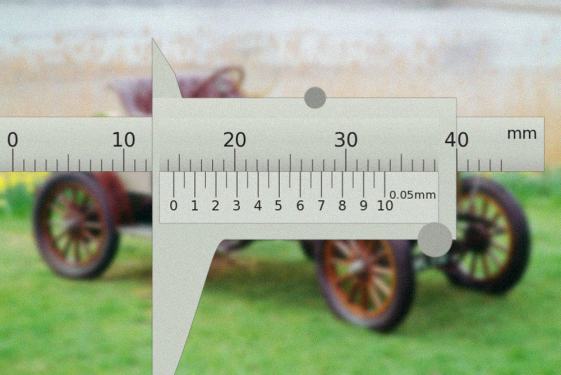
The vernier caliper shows 14.5,mm
